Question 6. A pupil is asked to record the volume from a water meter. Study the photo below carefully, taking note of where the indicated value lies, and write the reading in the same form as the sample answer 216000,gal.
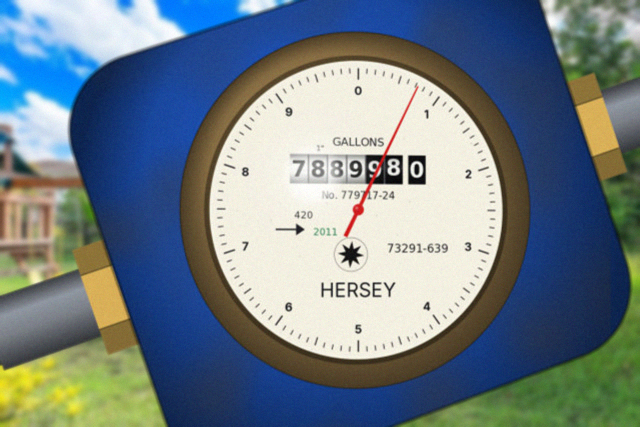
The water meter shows 7889980.7,gal
